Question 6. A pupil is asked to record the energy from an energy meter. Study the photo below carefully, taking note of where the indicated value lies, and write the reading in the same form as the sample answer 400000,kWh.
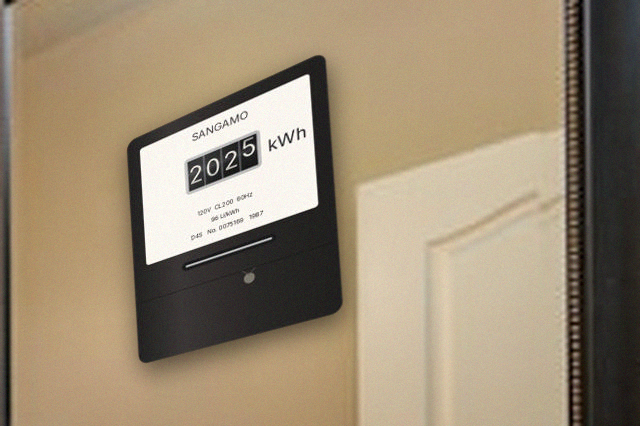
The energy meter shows 2025,kWh
